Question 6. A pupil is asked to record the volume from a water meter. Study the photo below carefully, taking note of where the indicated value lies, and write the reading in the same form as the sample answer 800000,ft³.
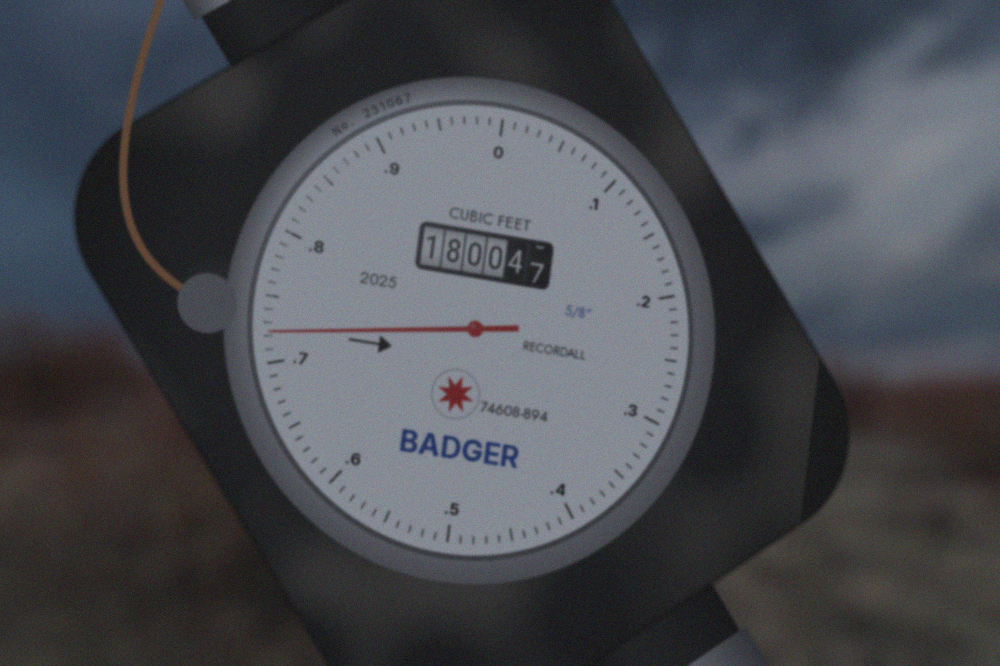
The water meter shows 180046.72,ft³
